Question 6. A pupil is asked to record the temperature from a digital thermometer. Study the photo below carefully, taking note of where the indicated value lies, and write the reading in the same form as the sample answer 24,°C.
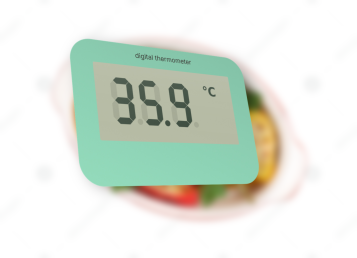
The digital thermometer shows 35.9,°C
